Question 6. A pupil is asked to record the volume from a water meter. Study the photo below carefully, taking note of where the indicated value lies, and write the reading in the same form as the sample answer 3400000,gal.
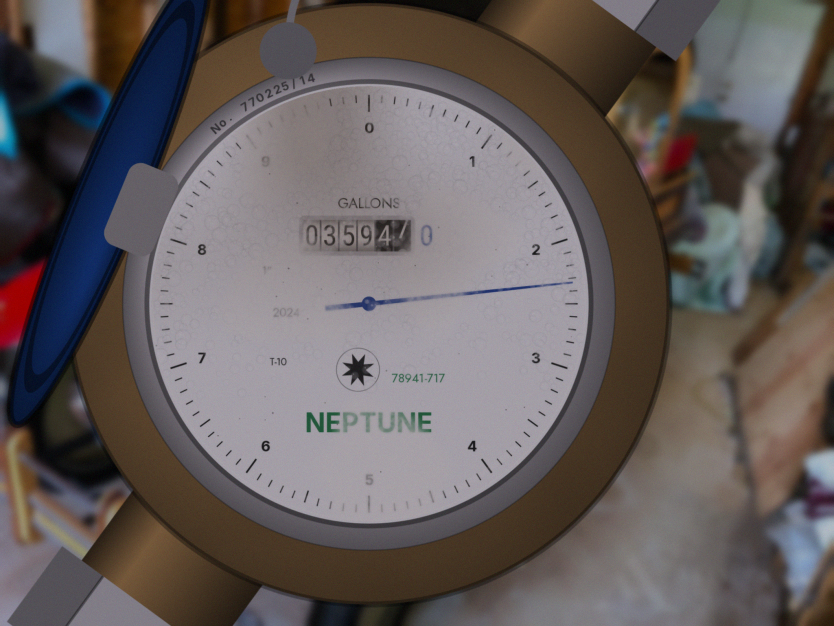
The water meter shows 359472.3,gal
